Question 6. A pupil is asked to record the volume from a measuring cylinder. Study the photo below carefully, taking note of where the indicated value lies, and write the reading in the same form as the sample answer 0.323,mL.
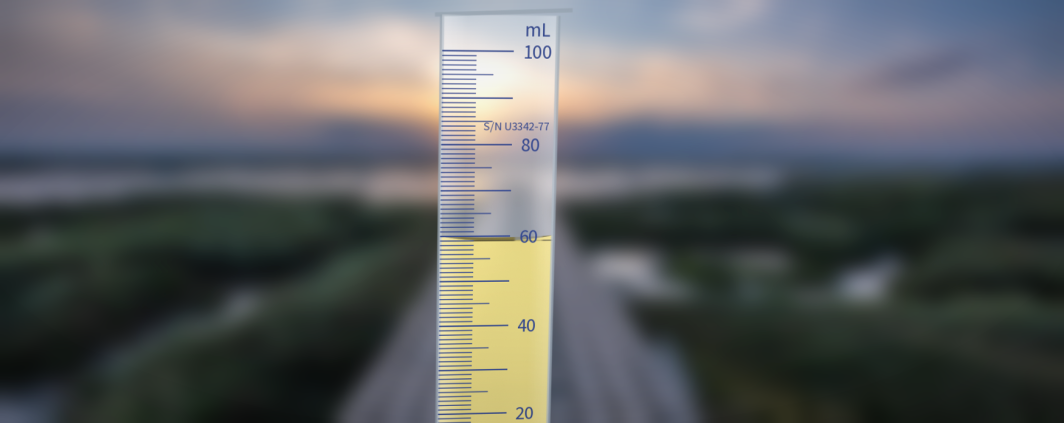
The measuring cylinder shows 59,mL
